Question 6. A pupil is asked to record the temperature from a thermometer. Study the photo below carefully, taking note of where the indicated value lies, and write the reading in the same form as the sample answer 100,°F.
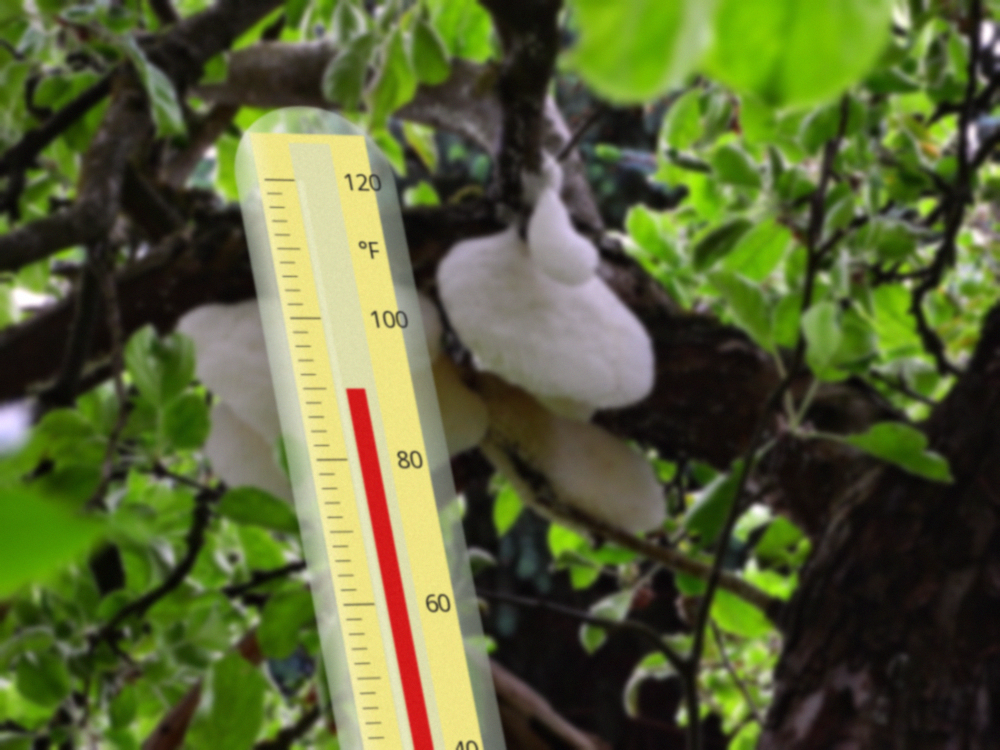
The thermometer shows 90,°F
